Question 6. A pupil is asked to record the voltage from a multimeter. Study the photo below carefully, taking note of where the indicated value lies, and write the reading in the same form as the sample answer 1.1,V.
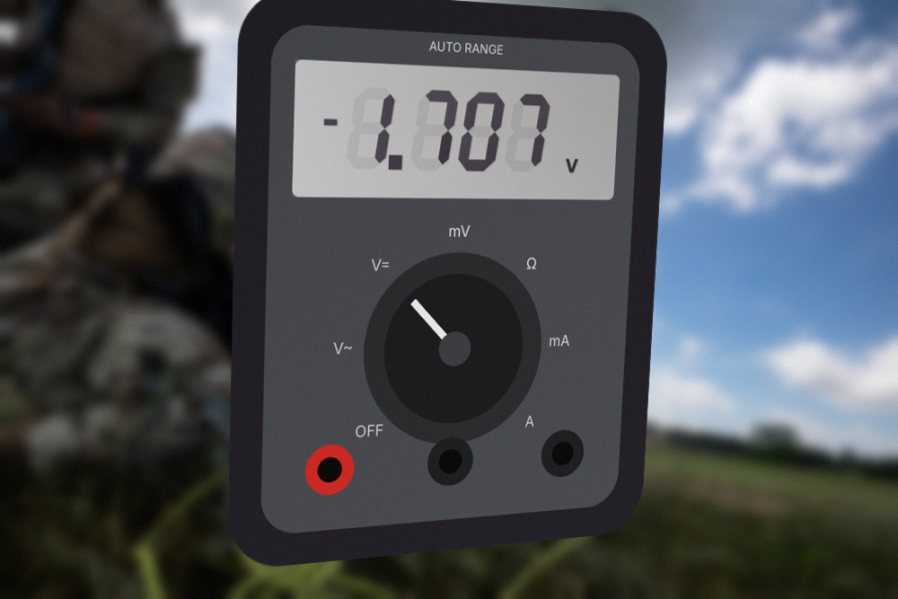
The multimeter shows -1.707,V
